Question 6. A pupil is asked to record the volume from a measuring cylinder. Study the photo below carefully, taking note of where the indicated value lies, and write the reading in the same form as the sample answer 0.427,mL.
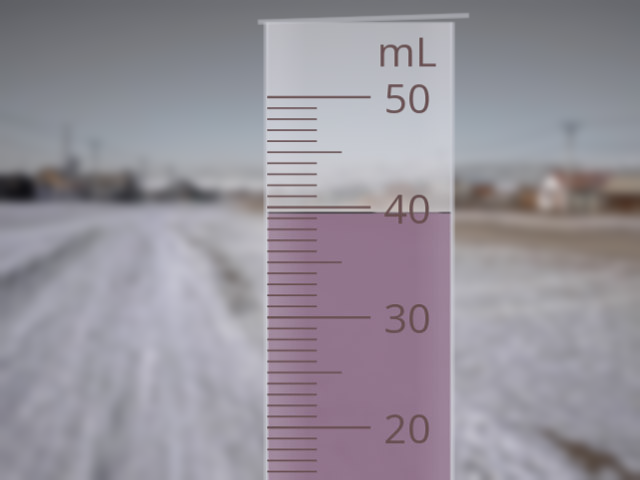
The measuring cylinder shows 39.5,mL
